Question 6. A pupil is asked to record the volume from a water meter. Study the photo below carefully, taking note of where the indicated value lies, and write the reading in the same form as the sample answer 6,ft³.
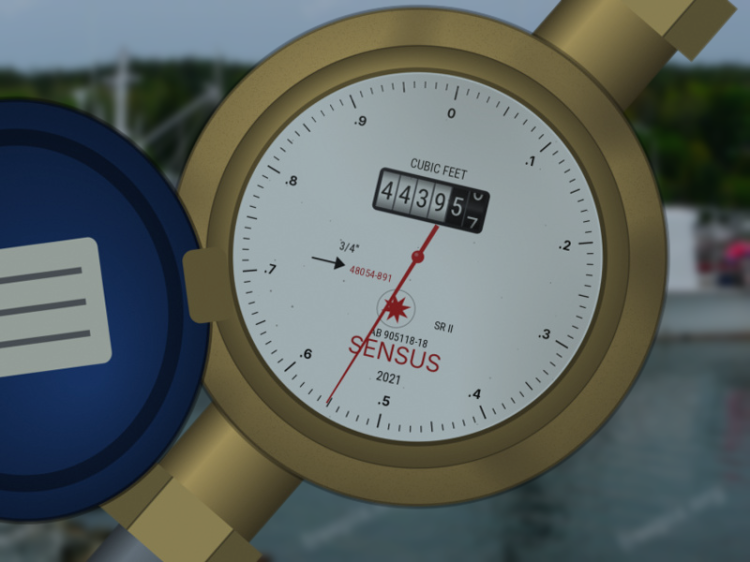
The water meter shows 443956.55,ft³
